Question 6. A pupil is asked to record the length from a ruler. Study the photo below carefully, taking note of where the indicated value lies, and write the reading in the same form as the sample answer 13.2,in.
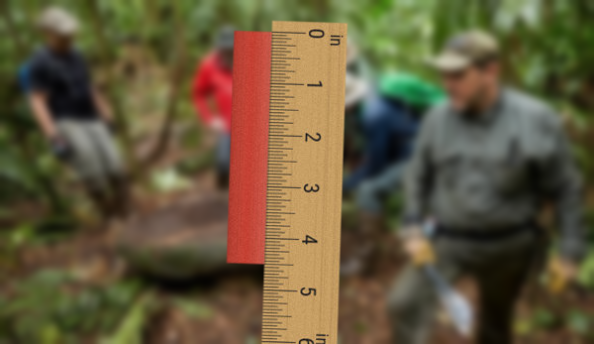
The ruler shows 4.5,in
